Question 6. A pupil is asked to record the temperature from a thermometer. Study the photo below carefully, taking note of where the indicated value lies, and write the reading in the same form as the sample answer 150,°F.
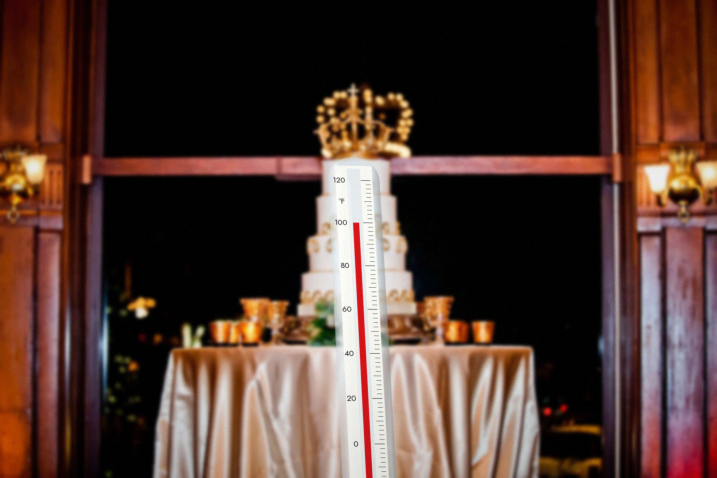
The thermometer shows 100,°F
